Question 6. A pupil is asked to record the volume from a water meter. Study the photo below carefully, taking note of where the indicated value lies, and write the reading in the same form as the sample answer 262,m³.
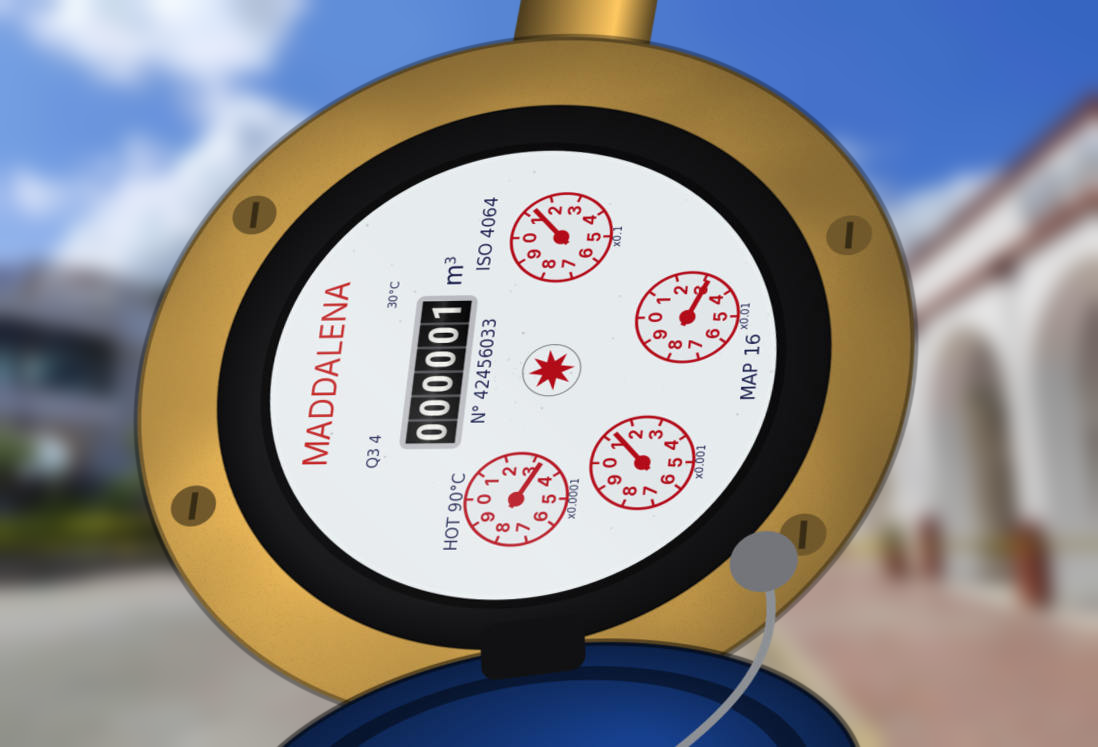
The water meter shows 1.1313,m³
